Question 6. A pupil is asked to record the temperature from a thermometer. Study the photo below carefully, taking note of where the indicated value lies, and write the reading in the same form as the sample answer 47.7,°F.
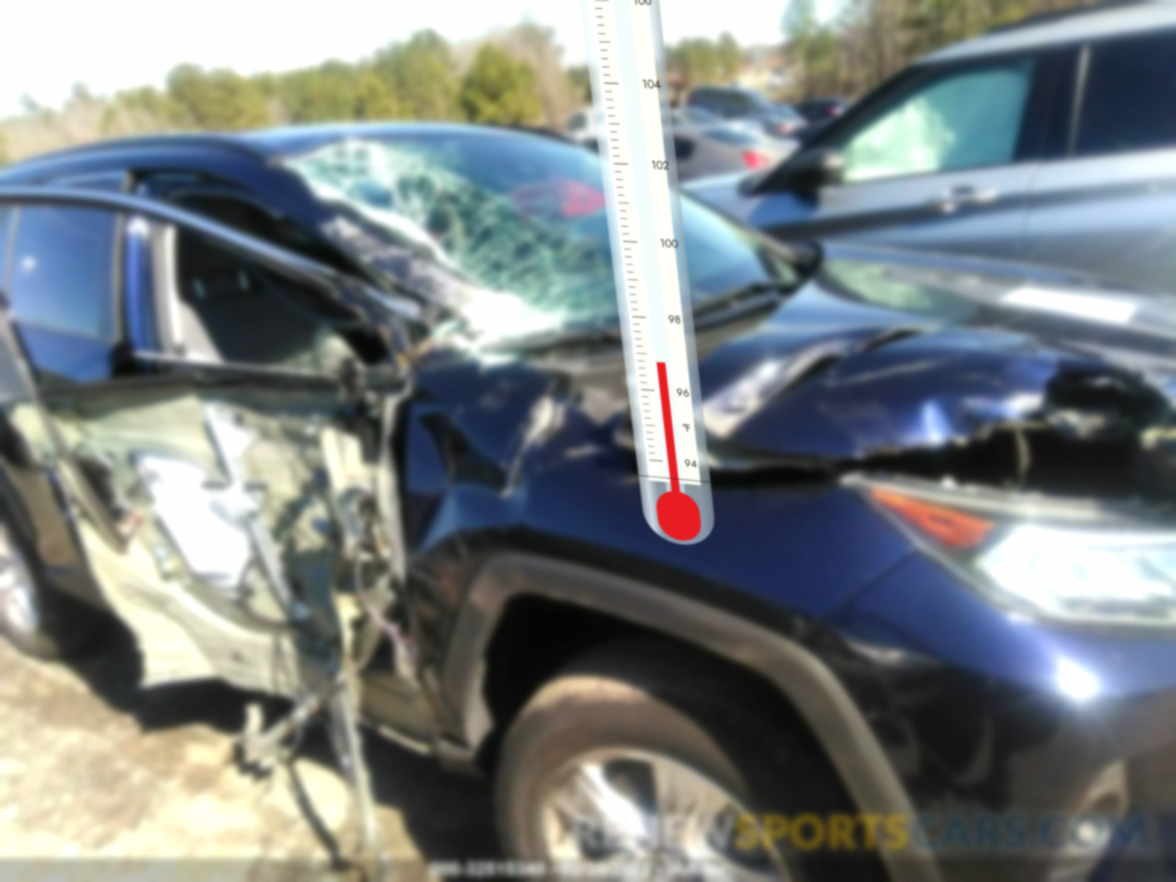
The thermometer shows 96.8,°F
